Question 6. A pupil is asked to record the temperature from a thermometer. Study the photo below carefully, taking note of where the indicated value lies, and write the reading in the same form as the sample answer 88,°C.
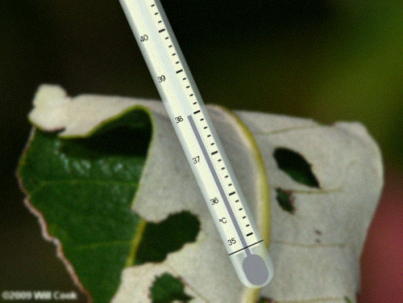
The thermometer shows 38,°C
